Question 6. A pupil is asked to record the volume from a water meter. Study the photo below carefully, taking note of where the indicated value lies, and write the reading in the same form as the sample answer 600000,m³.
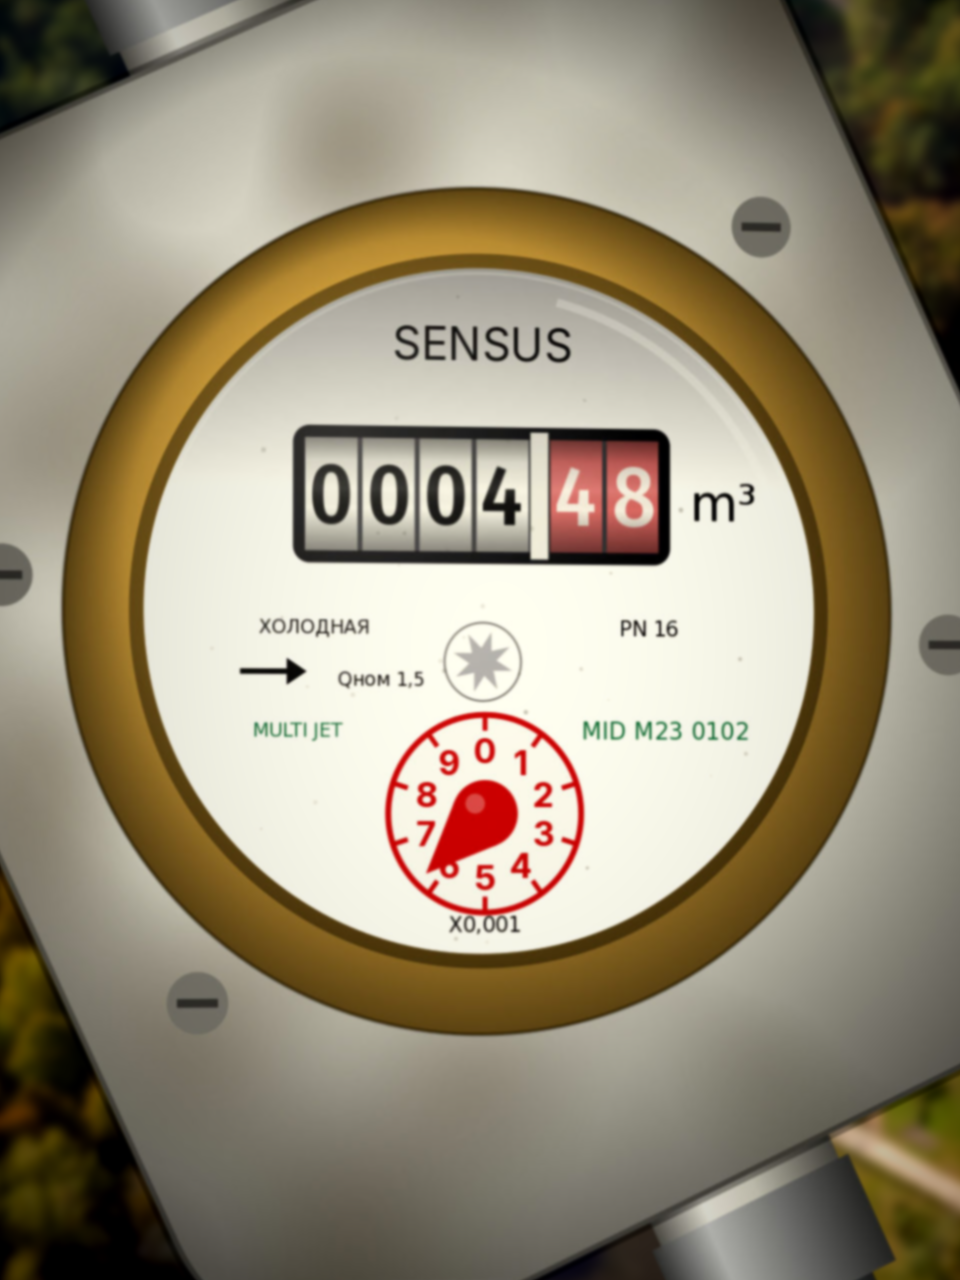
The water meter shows 4.486,m³
